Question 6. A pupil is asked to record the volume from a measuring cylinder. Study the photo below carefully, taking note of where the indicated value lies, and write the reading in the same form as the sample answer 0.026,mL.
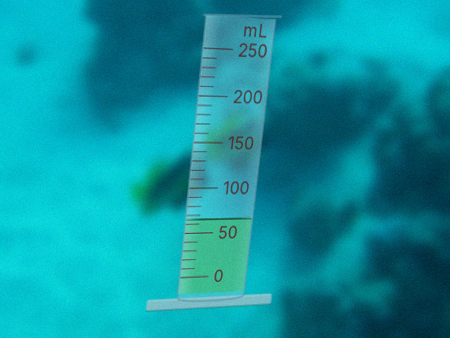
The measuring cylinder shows 65,mL
